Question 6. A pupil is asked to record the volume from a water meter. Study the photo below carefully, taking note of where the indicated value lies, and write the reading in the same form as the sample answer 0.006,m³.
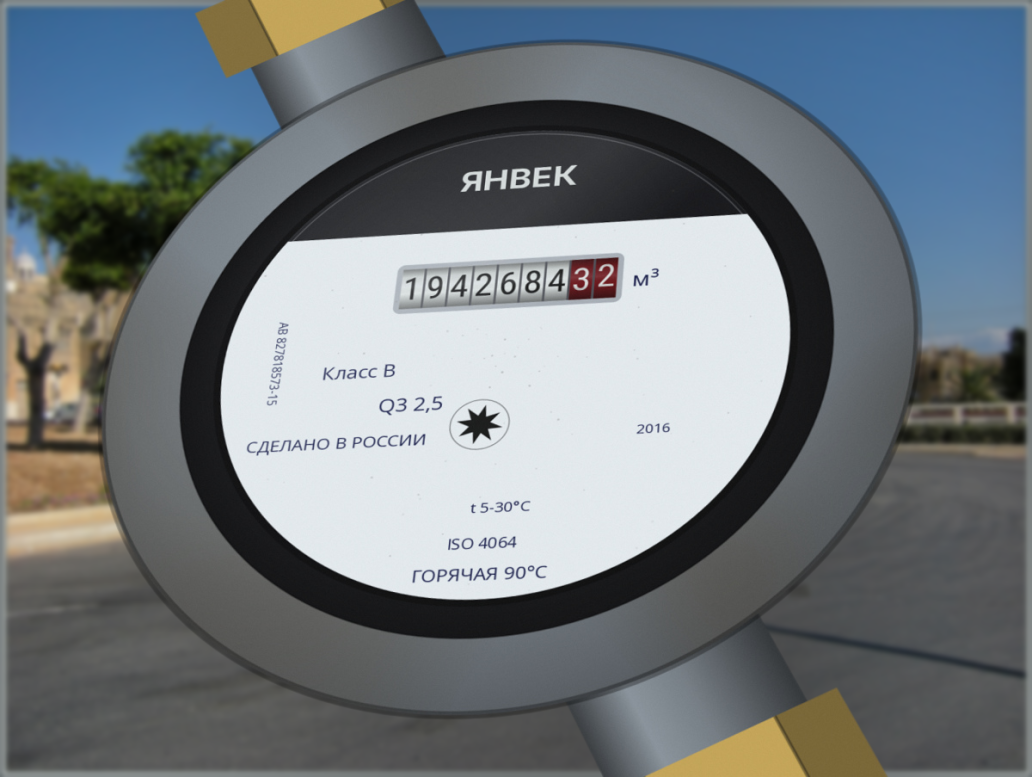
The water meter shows 1942684.32,m³
